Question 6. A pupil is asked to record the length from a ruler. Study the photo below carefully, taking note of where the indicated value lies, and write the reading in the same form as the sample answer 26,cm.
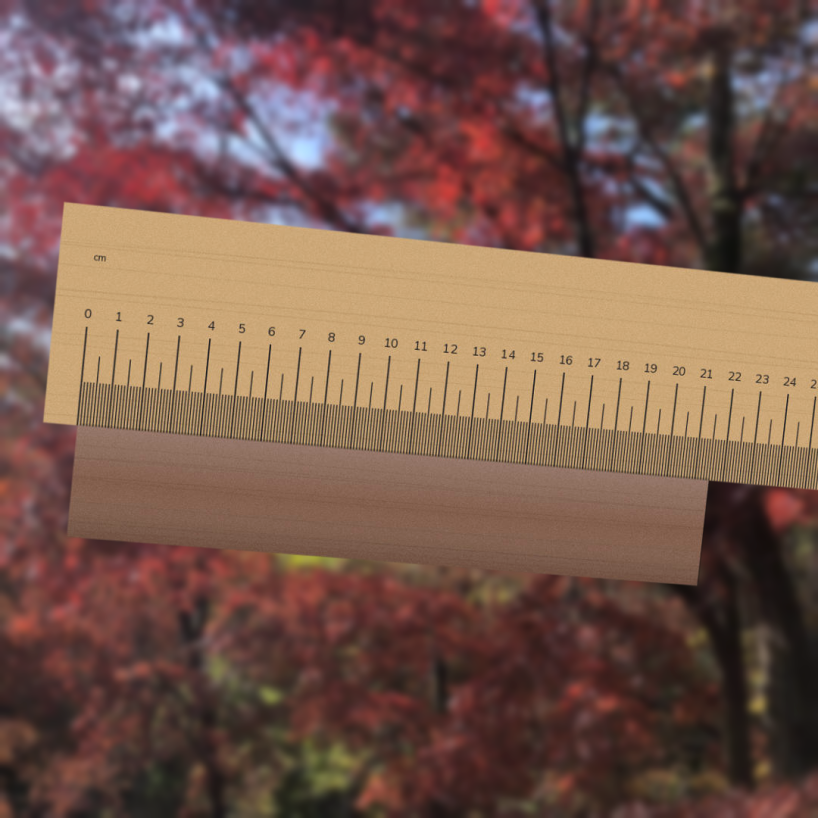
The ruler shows 21.5,cm
